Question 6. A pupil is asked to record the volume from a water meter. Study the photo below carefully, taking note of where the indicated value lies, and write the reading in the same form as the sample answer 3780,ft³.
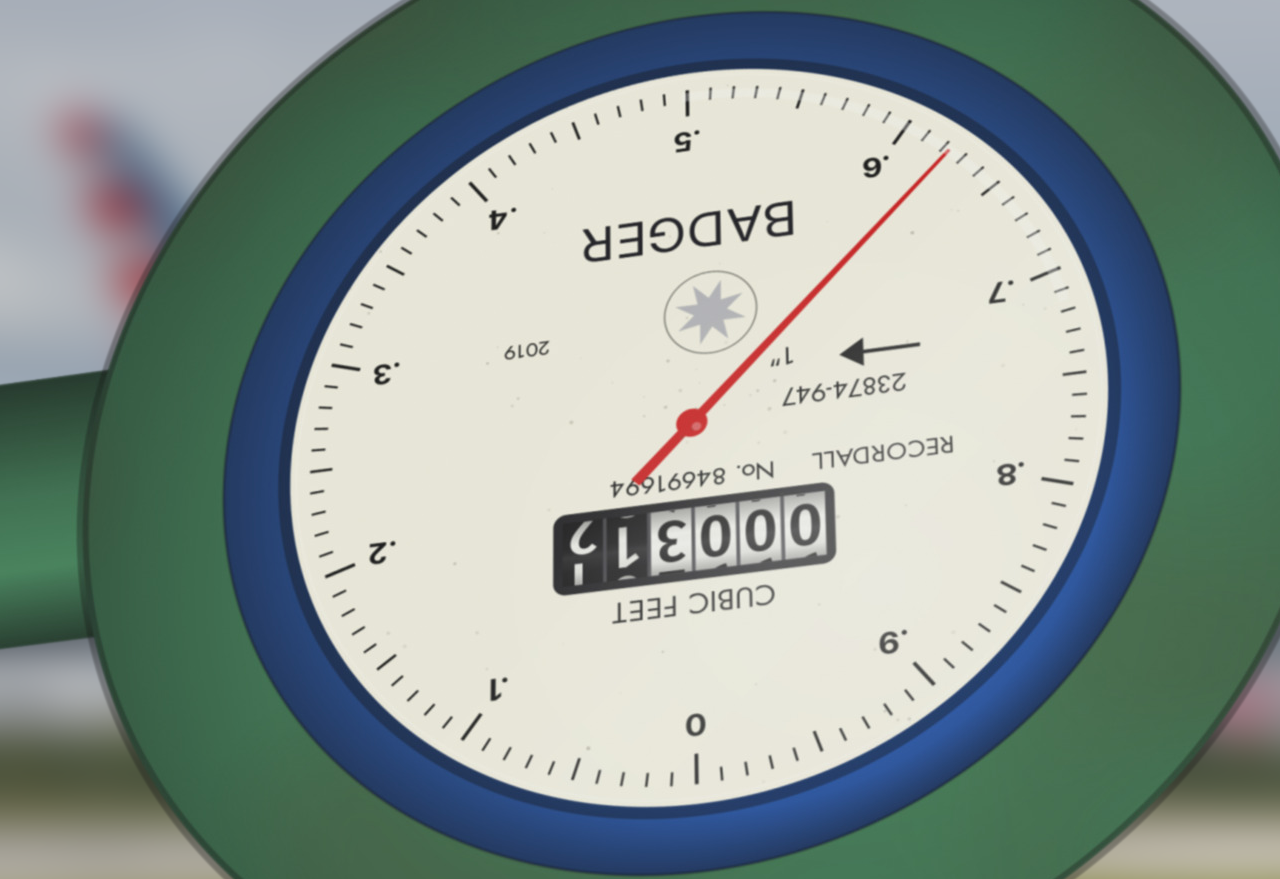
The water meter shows 311.62,ft³
